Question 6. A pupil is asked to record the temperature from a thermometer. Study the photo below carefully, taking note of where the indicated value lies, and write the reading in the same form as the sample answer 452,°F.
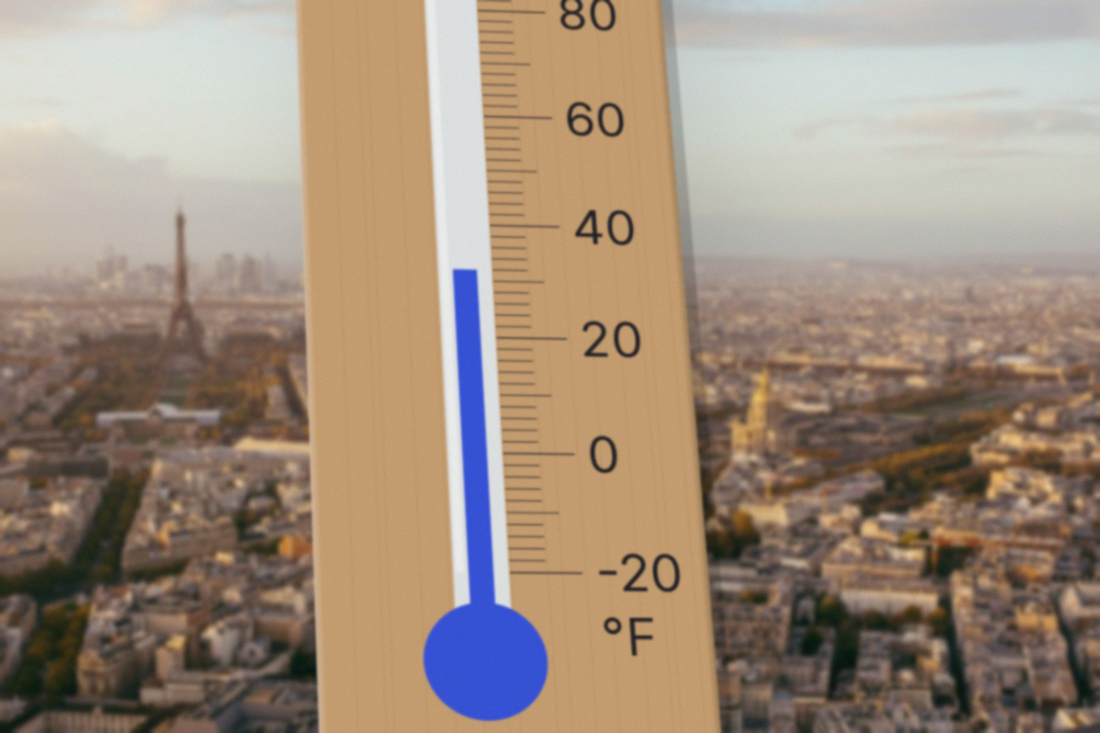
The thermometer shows 32,°F
